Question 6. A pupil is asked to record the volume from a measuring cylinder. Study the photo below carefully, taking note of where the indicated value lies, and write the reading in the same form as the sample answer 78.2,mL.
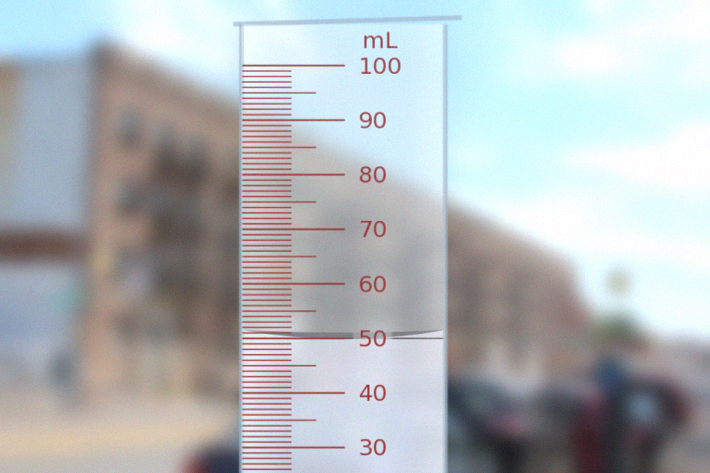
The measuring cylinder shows 50,mL
